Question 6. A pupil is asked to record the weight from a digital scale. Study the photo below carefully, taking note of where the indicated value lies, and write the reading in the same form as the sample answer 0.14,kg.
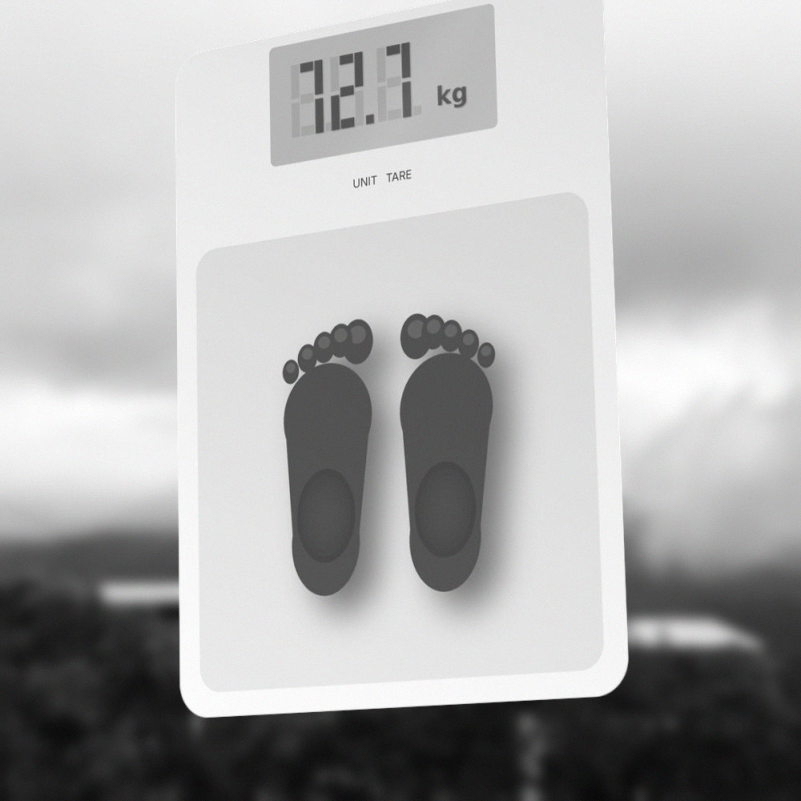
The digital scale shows 72.7,kg
